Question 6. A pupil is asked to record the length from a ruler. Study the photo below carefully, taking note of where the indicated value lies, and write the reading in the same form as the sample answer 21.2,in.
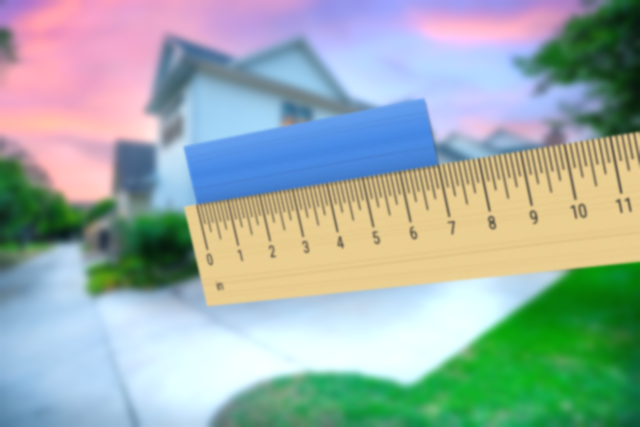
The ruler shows 7,in
